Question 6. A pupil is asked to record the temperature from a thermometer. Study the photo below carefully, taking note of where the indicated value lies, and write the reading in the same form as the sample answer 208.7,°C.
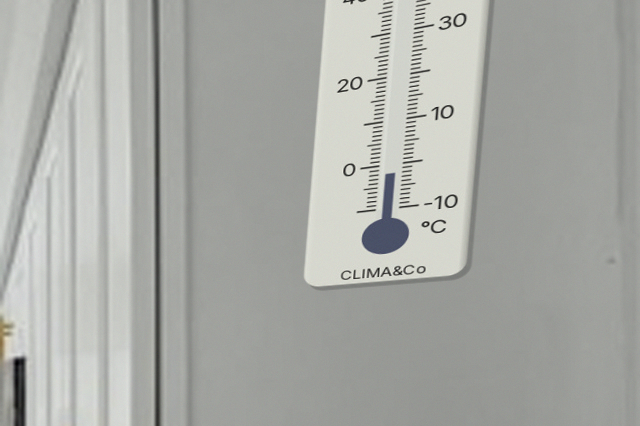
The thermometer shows -2,°C
